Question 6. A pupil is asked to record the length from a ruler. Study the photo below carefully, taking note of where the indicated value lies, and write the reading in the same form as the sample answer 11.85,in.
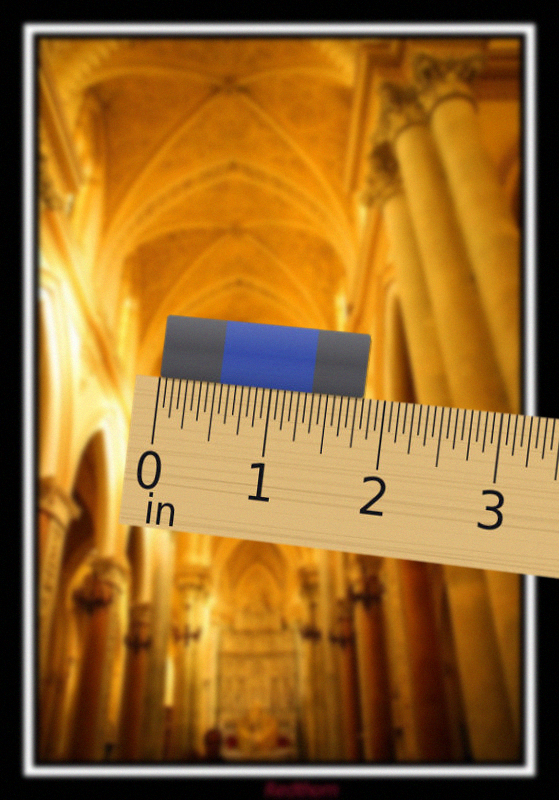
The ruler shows 1.8125,in
